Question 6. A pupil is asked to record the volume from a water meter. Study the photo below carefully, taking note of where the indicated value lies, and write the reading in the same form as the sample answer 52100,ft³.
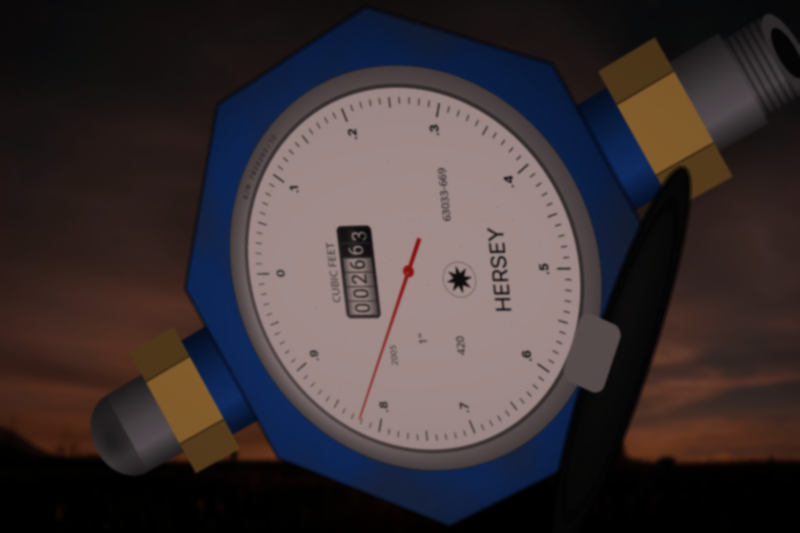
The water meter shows 2662.82,ft³
